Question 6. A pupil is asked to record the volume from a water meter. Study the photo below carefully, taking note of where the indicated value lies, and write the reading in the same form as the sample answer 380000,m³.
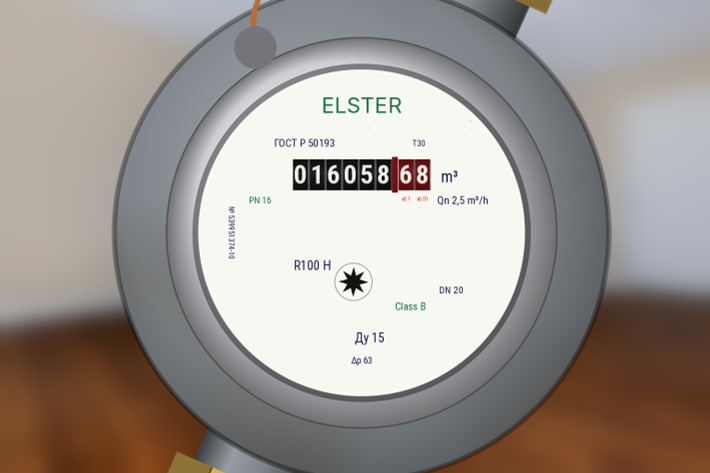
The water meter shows 16058.68,m³
